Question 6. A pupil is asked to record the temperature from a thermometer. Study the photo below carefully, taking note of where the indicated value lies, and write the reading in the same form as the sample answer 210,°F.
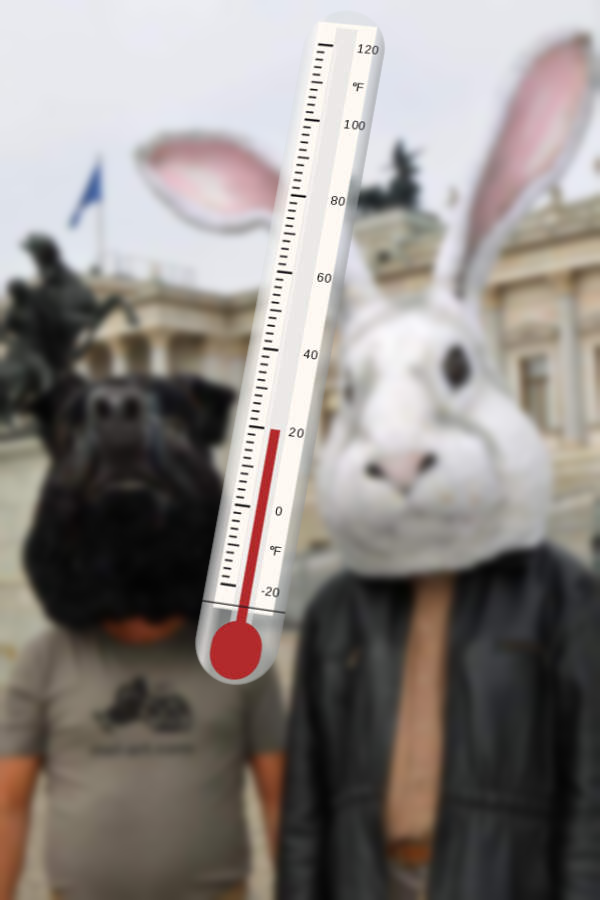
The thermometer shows 20,°F
